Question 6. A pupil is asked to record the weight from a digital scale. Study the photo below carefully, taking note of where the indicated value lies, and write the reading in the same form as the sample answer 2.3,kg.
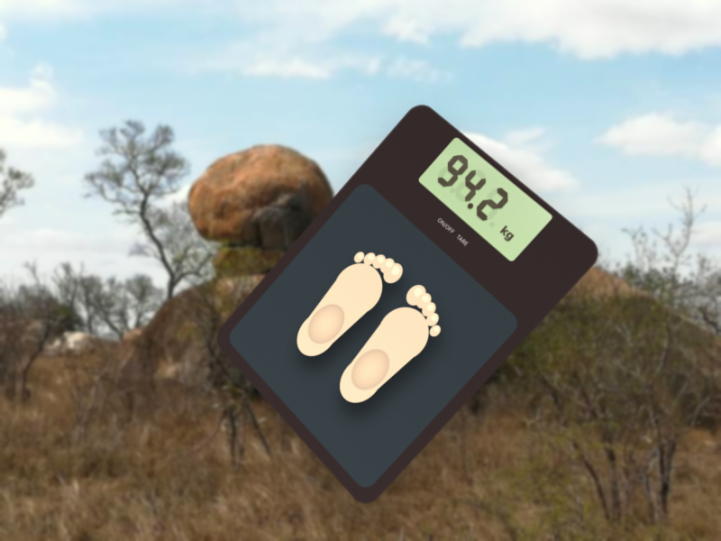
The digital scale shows 94.2,kg
